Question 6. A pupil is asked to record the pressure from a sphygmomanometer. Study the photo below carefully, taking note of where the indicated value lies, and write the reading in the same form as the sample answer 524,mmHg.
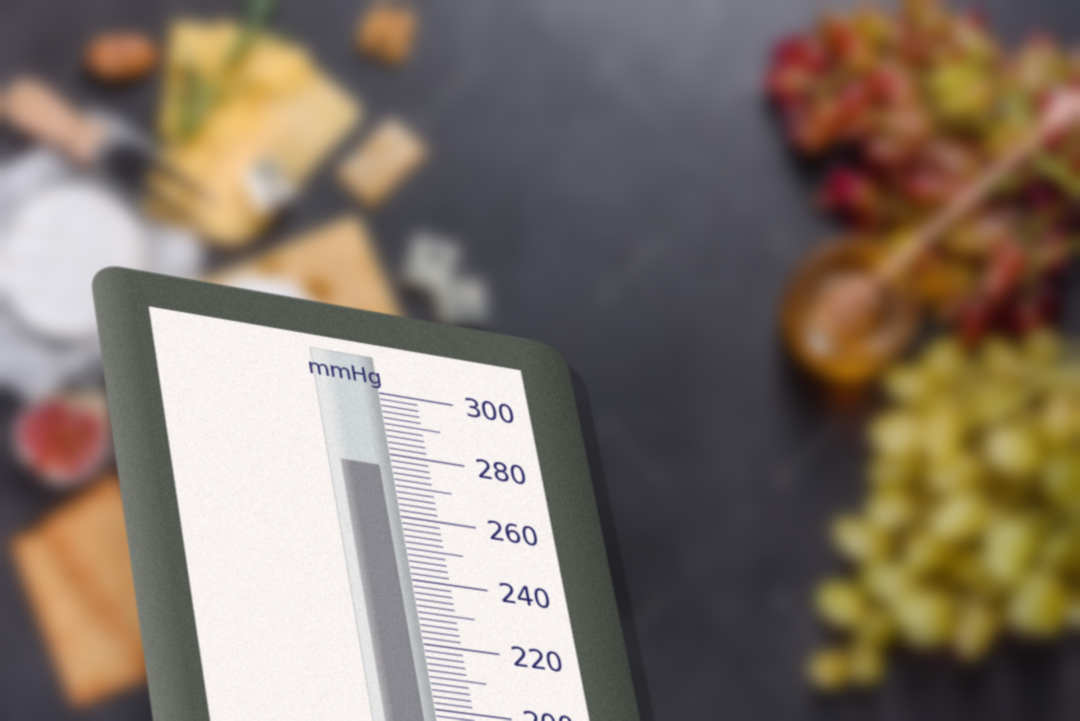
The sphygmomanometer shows 276,mmHg
